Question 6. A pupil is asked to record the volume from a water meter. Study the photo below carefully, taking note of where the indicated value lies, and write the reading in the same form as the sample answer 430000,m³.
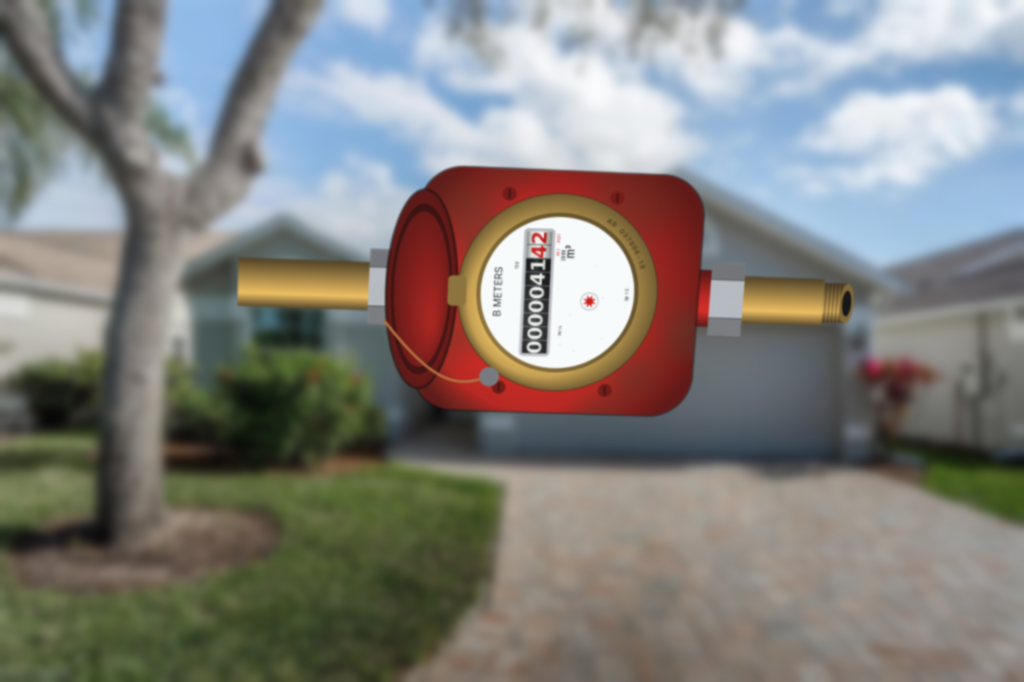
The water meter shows 41.42,m³
